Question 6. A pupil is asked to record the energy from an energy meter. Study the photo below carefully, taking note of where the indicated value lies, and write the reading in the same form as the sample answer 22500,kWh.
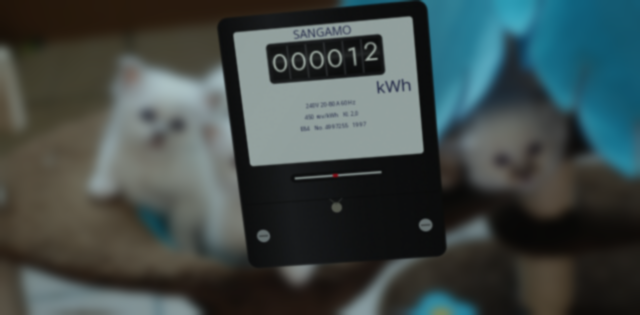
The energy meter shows 12,kWh
